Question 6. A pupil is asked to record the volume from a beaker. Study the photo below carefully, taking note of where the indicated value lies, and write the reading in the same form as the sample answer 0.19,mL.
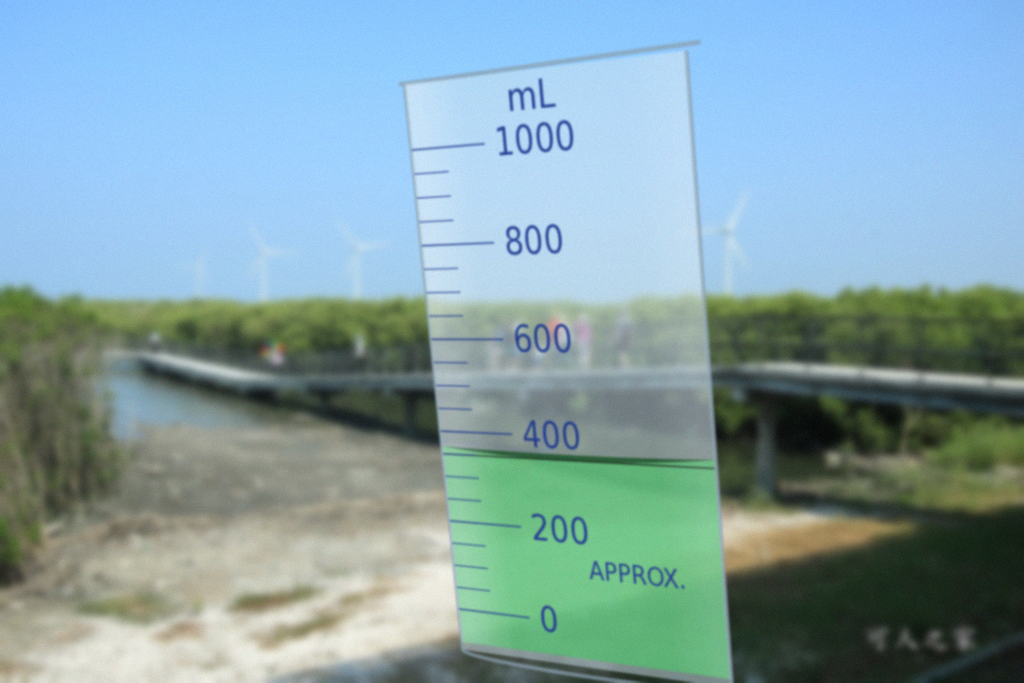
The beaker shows 350,mL
